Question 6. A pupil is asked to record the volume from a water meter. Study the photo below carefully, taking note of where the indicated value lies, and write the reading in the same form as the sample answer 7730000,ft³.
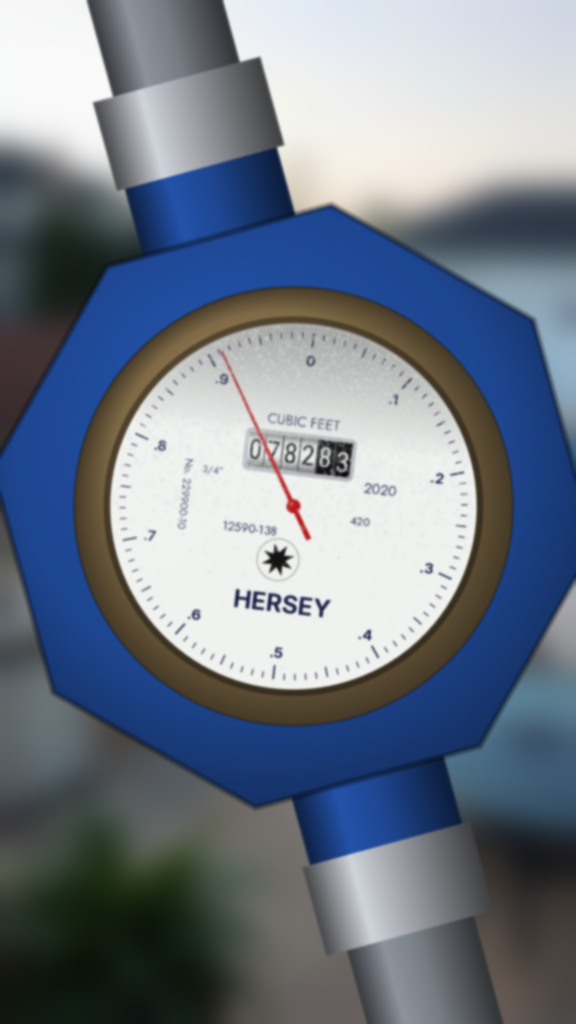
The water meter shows 78282.91,ft³
